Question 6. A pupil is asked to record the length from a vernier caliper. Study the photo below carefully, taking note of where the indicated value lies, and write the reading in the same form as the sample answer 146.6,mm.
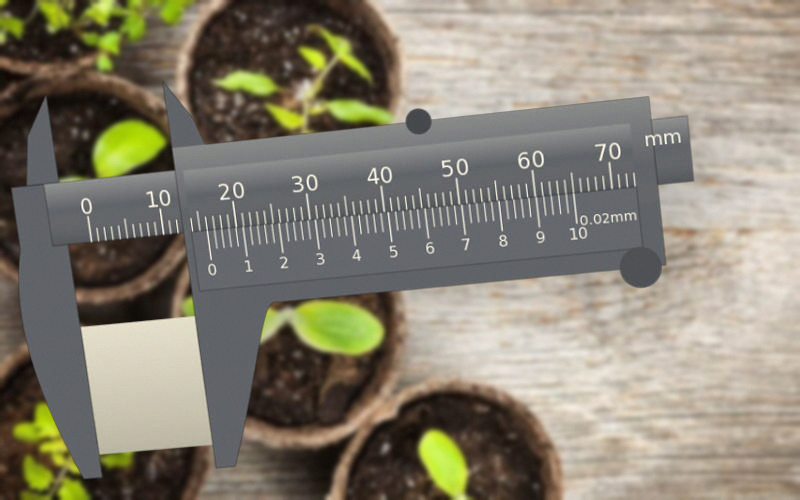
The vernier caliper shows 16.0,mm
